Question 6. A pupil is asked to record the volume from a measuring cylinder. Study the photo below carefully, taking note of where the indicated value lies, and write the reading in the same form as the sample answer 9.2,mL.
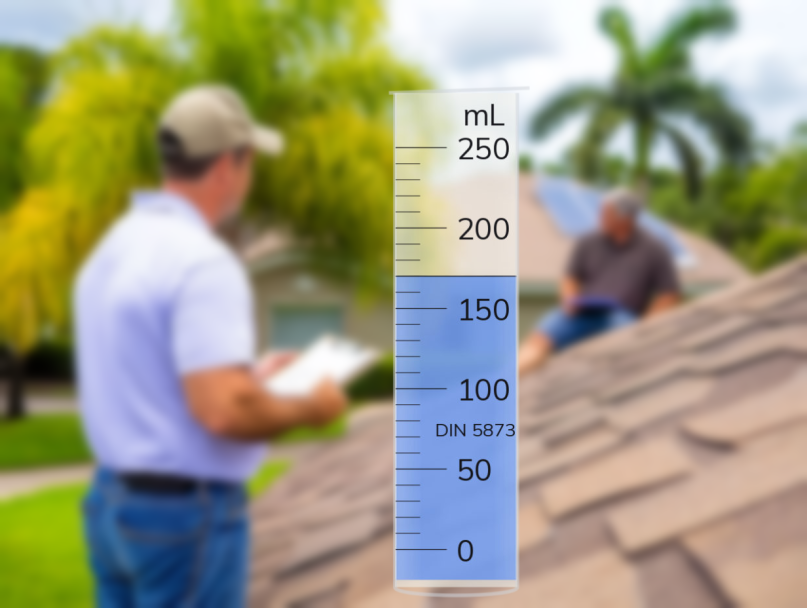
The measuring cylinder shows 170,mL
